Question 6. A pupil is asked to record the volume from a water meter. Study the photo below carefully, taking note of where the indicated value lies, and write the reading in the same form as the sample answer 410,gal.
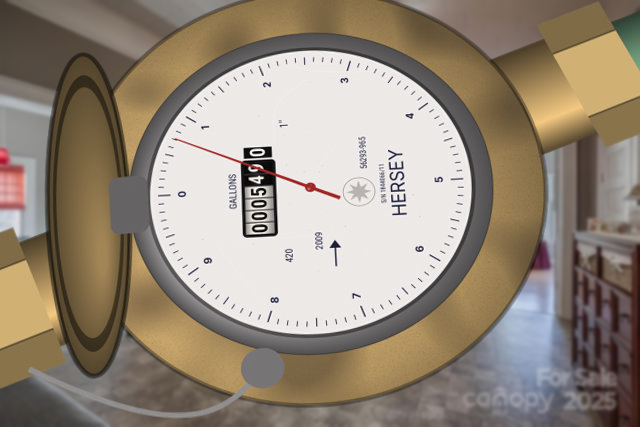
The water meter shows 5490.7,gal
